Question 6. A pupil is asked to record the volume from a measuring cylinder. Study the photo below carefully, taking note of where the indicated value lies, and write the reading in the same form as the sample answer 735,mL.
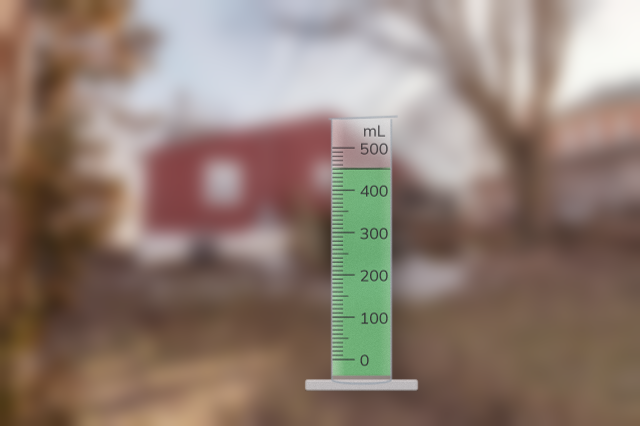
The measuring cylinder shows 450,mL
